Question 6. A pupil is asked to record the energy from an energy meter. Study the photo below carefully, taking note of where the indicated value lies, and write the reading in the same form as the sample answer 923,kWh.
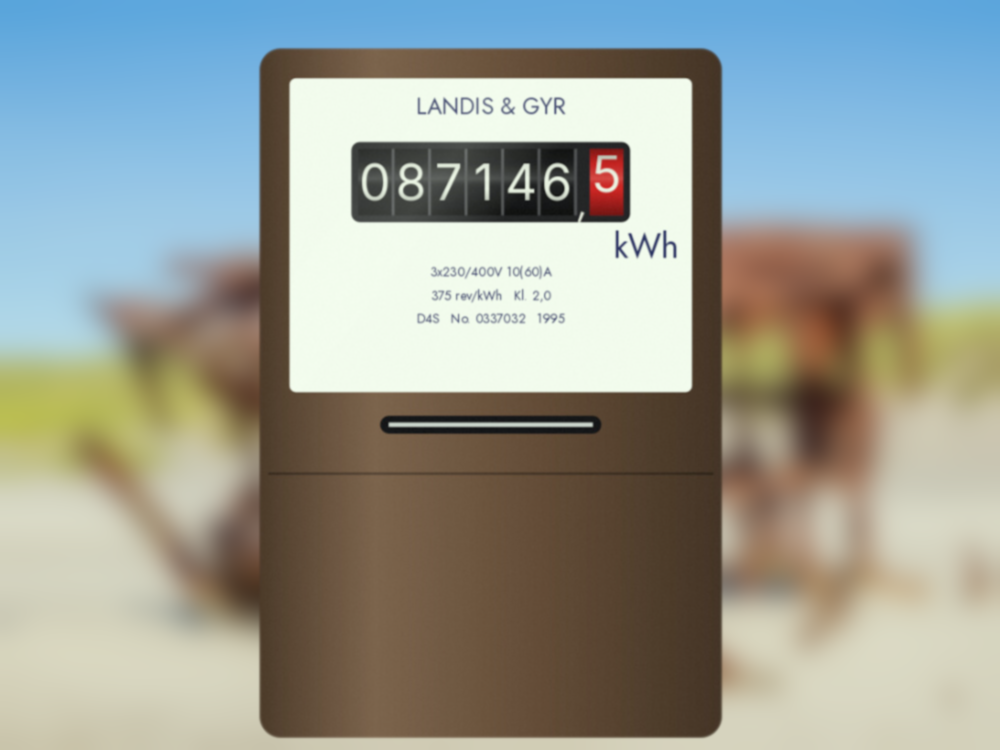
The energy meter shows 87146.5,kWh
